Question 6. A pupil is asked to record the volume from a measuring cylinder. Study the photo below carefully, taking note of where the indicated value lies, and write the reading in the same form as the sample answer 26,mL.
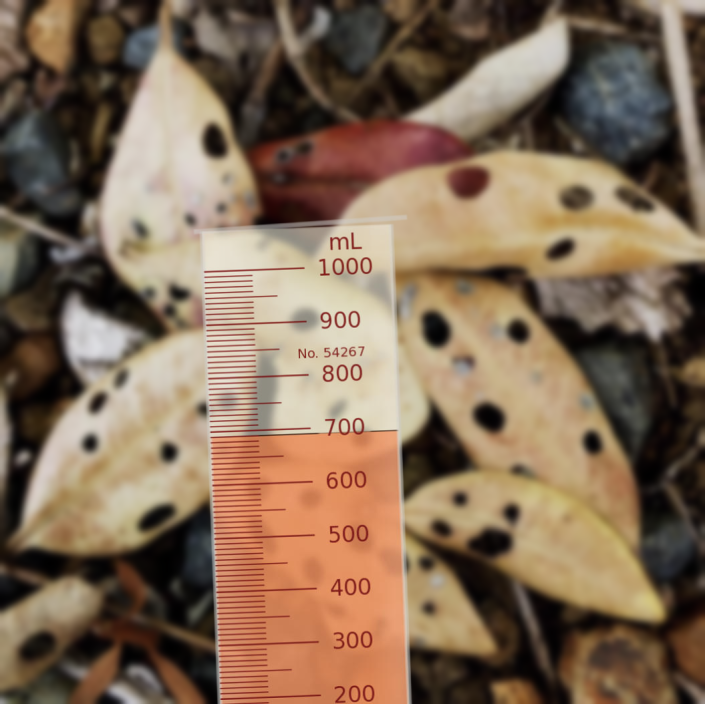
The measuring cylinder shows 690,mL
